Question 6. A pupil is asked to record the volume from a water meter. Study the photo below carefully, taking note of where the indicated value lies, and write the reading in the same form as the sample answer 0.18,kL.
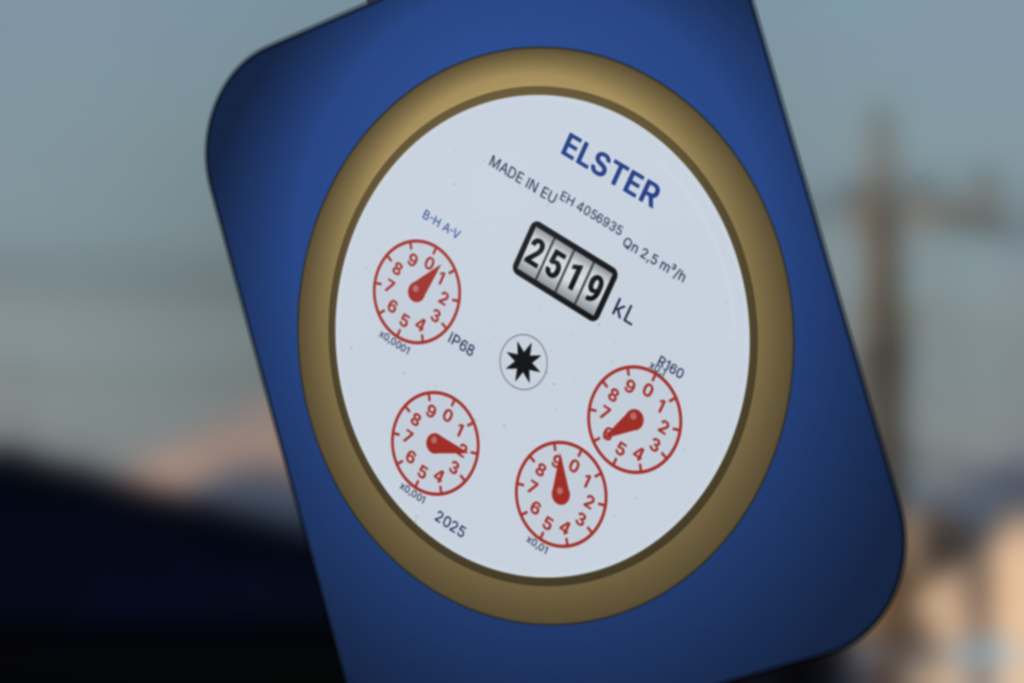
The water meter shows 2519.5920,kL
